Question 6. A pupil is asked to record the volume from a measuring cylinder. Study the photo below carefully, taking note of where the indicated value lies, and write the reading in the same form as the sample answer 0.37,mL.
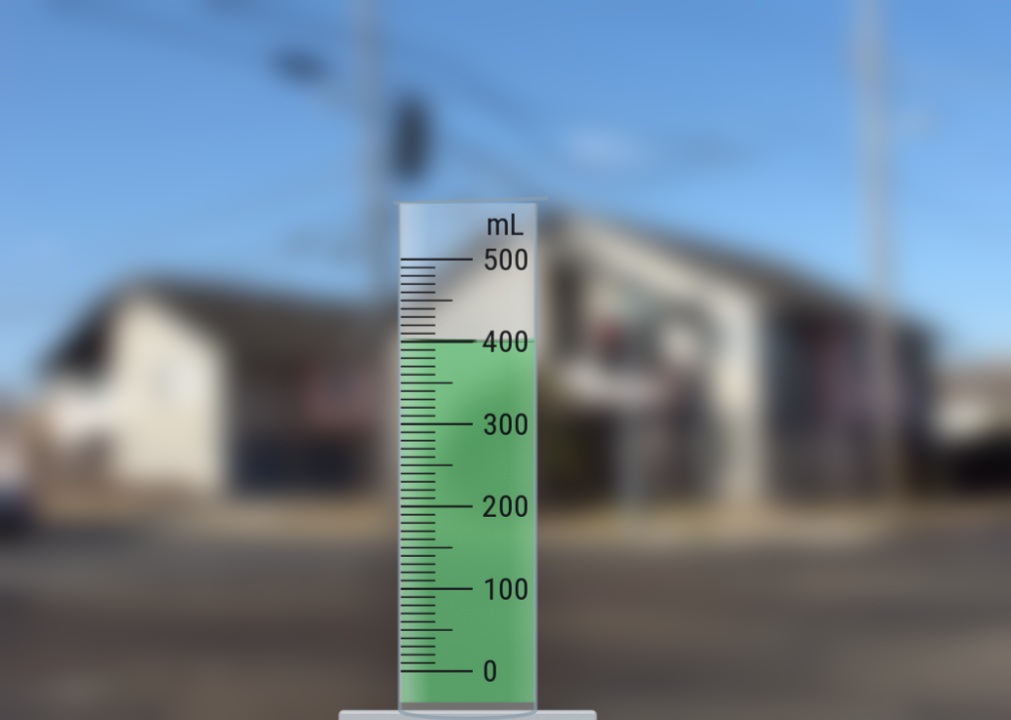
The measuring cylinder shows 400,mL
